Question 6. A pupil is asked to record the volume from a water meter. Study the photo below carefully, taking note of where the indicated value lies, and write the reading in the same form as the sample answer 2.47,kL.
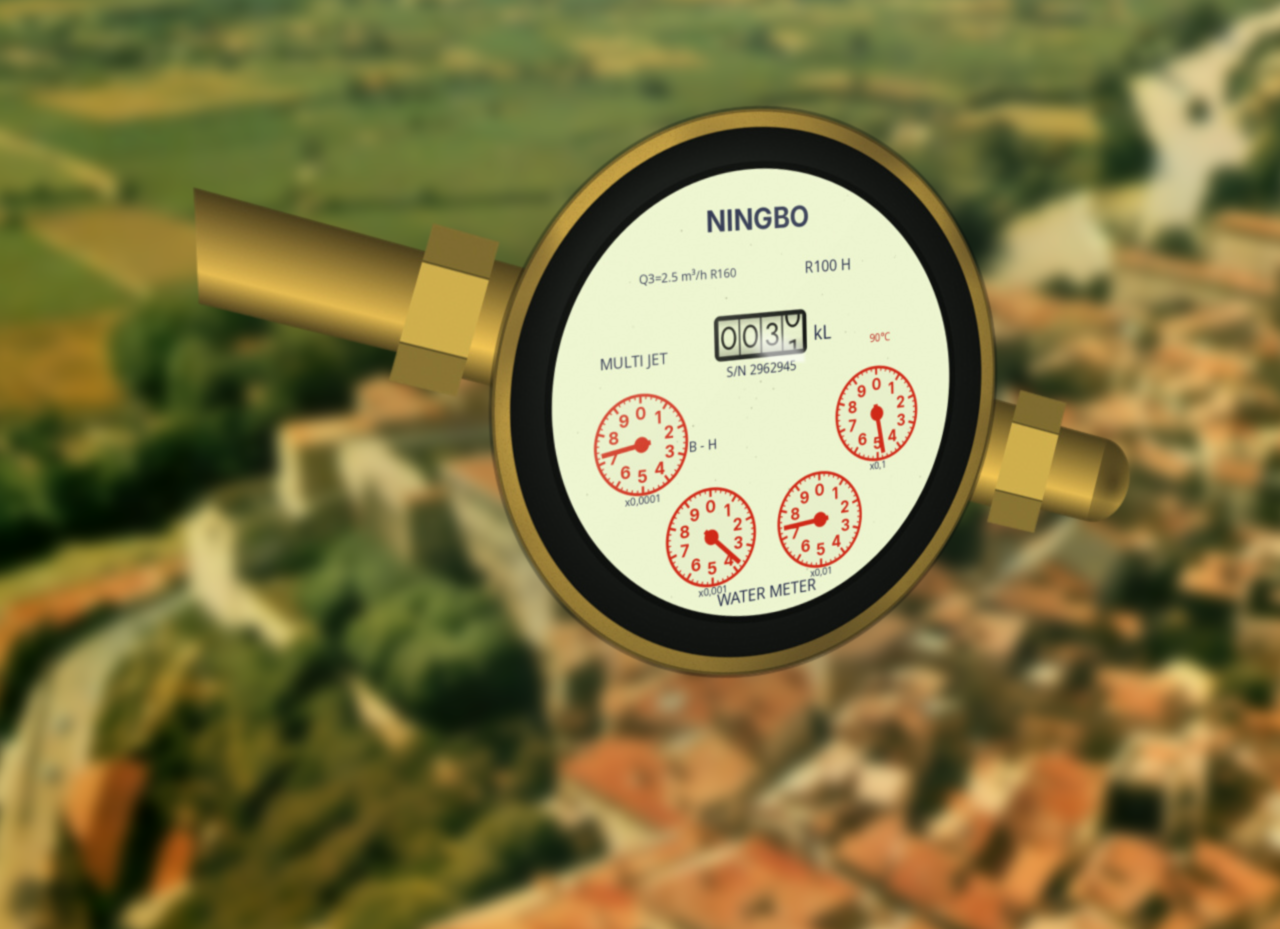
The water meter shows 30.4737,kL
